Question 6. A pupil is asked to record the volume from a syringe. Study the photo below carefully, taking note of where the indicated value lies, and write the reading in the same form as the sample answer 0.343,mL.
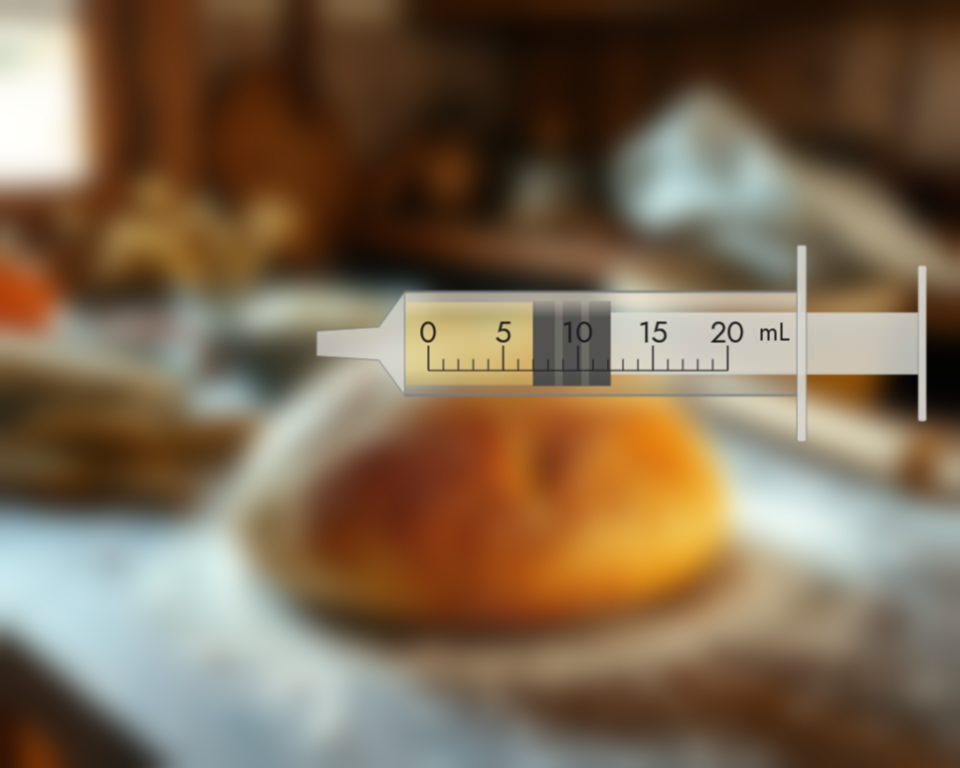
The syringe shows 7,mL
